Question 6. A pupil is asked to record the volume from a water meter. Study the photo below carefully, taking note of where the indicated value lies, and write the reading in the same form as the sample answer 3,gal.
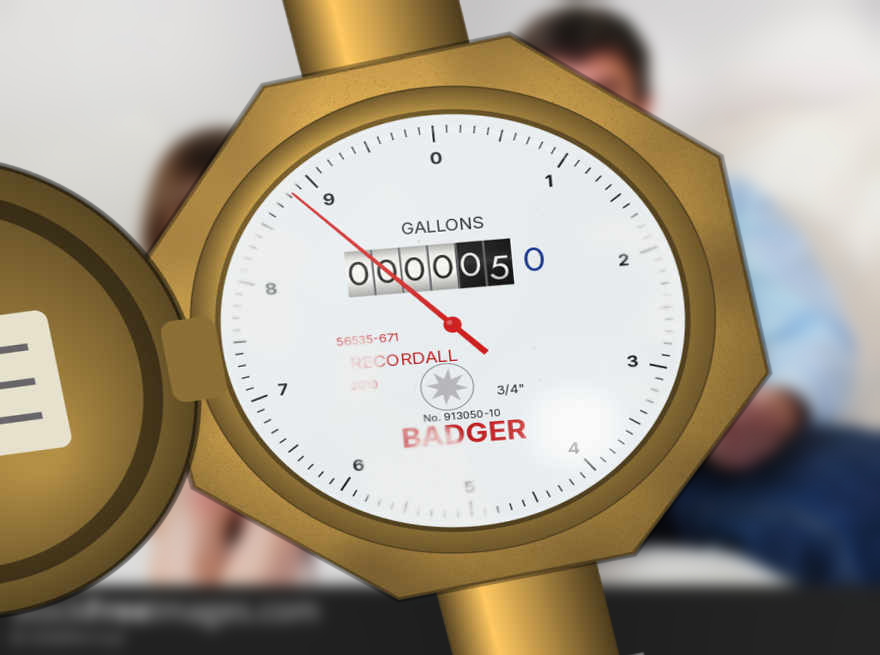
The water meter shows 48.8,gal
